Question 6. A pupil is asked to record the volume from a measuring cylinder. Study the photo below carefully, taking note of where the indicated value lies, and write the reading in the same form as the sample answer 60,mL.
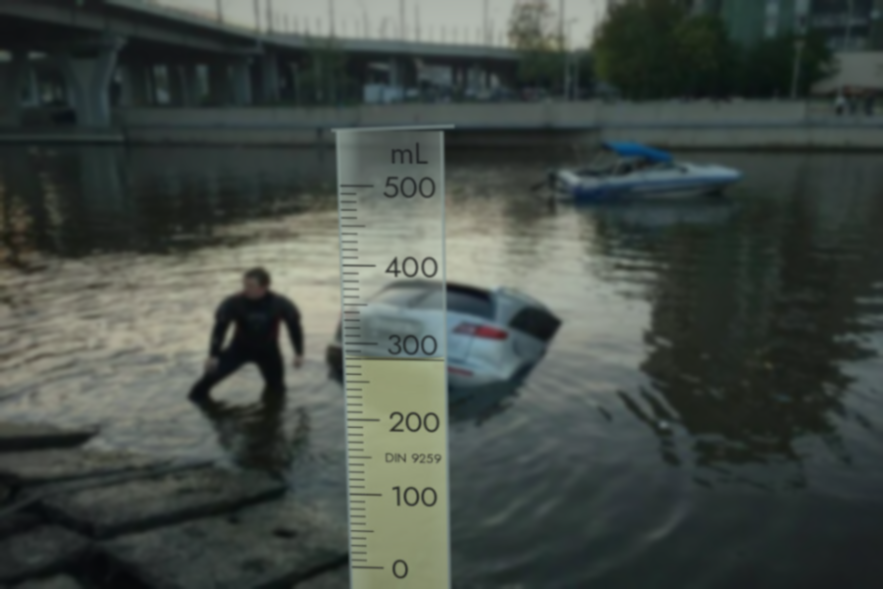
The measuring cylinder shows 280,mL
